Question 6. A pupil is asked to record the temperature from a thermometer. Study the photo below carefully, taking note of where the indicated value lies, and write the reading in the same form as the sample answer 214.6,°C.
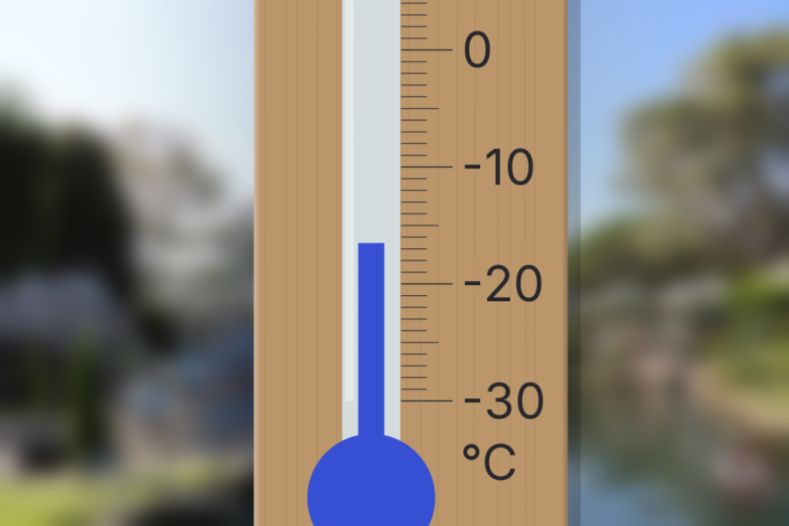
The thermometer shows -16.5,°C
